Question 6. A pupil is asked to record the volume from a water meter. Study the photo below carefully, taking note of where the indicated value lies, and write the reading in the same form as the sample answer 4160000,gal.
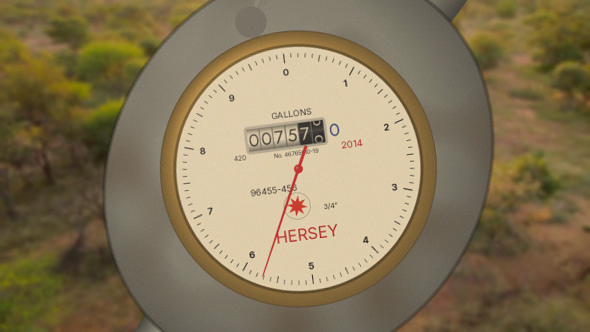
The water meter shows 75785.7,gal
